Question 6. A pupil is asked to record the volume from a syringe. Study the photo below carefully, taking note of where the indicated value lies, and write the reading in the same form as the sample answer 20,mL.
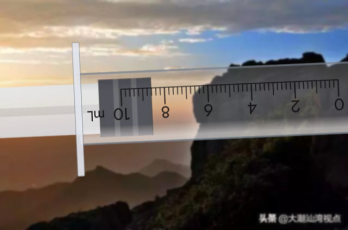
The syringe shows 8.6,mL
